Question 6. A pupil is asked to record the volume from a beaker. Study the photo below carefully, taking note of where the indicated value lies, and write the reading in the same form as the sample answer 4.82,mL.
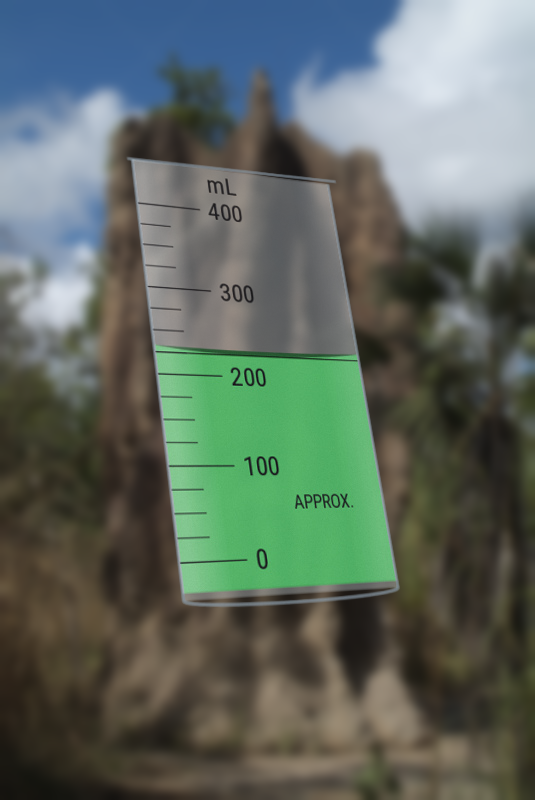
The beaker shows 225,mL
